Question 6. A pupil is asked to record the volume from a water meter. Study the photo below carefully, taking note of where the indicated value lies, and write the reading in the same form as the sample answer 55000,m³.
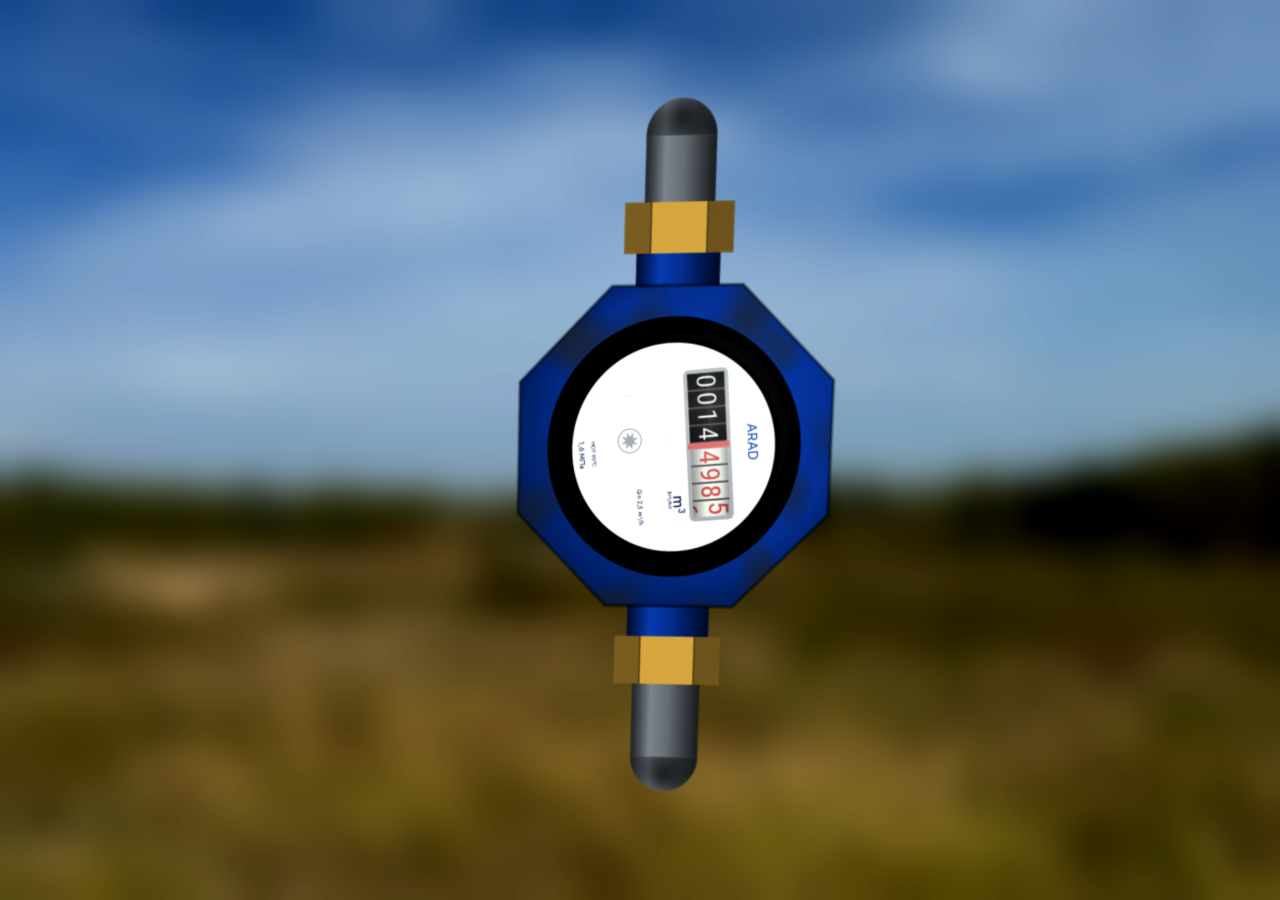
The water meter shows 14.4985,m³
